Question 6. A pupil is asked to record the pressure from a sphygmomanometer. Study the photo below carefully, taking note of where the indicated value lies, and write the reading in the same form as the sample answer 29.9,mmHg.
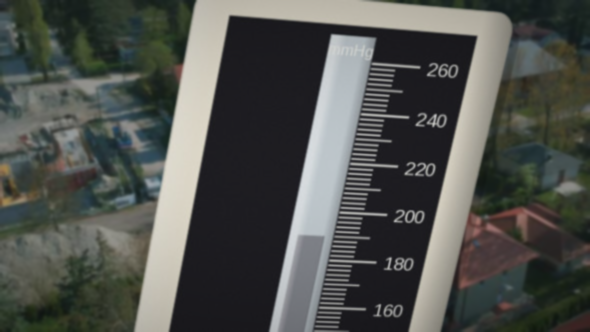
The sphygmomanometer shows 190,mmHg
